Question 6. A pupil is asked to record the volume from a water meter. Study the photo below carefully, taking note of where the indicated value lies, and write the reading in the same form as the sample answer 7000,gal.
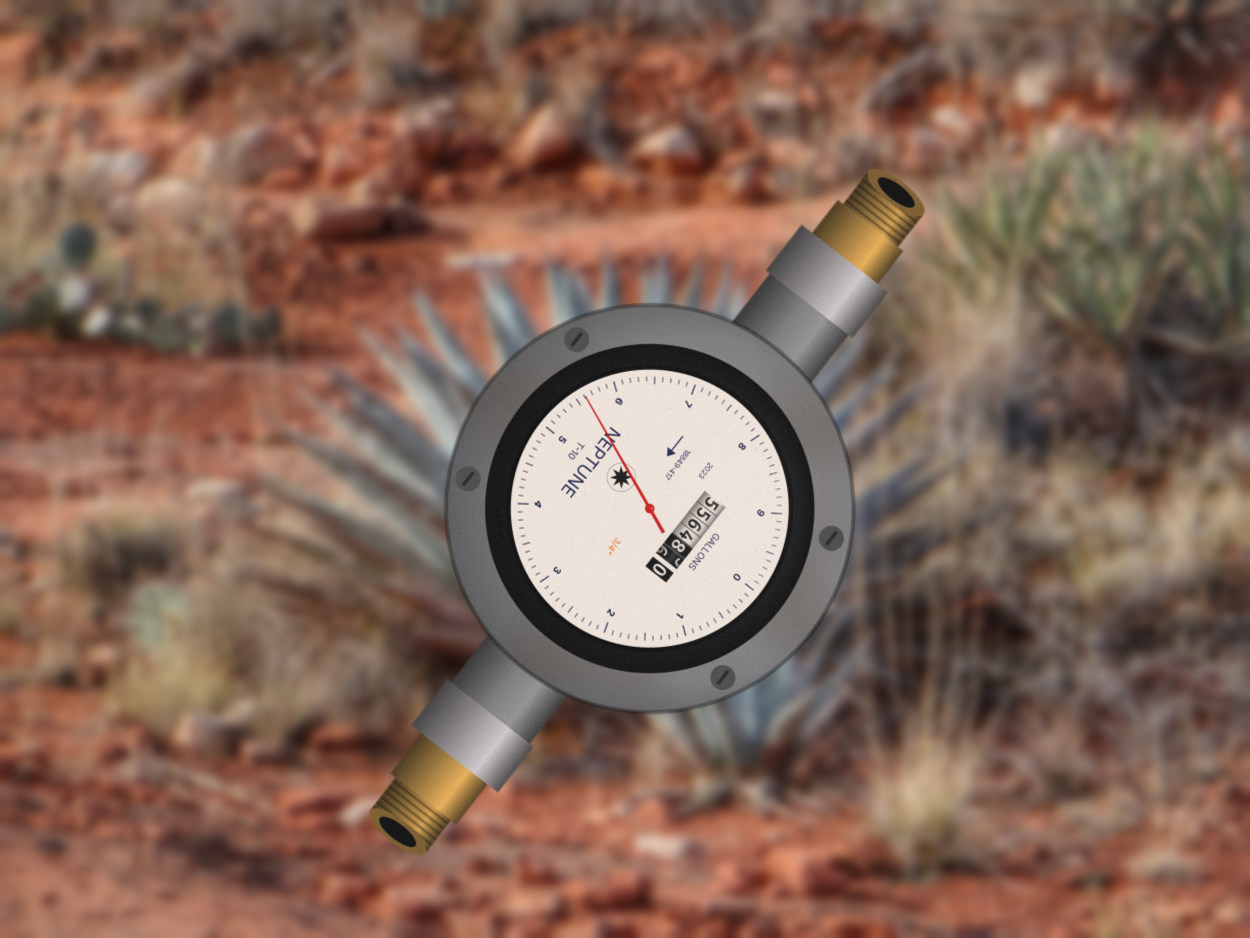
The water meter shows 5564855.6,gal
